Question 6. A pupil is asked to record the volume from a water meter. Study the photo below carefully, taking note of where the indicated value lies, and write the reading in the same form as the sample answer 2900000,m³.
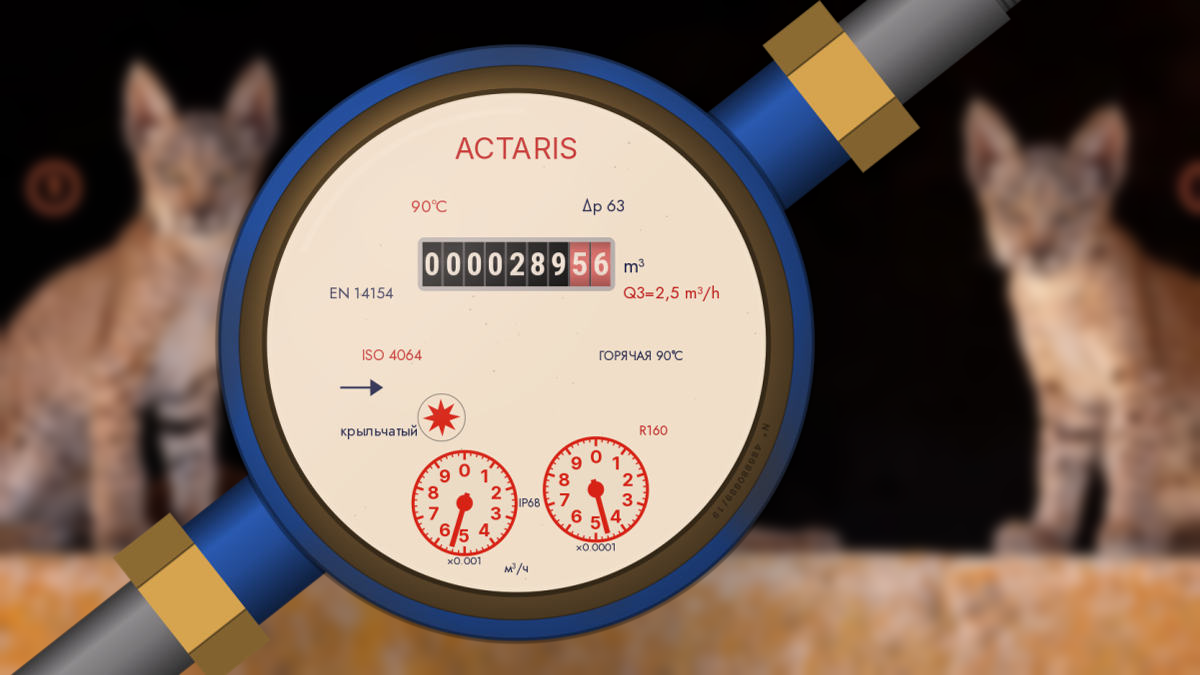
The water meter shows 289.5654,m³
